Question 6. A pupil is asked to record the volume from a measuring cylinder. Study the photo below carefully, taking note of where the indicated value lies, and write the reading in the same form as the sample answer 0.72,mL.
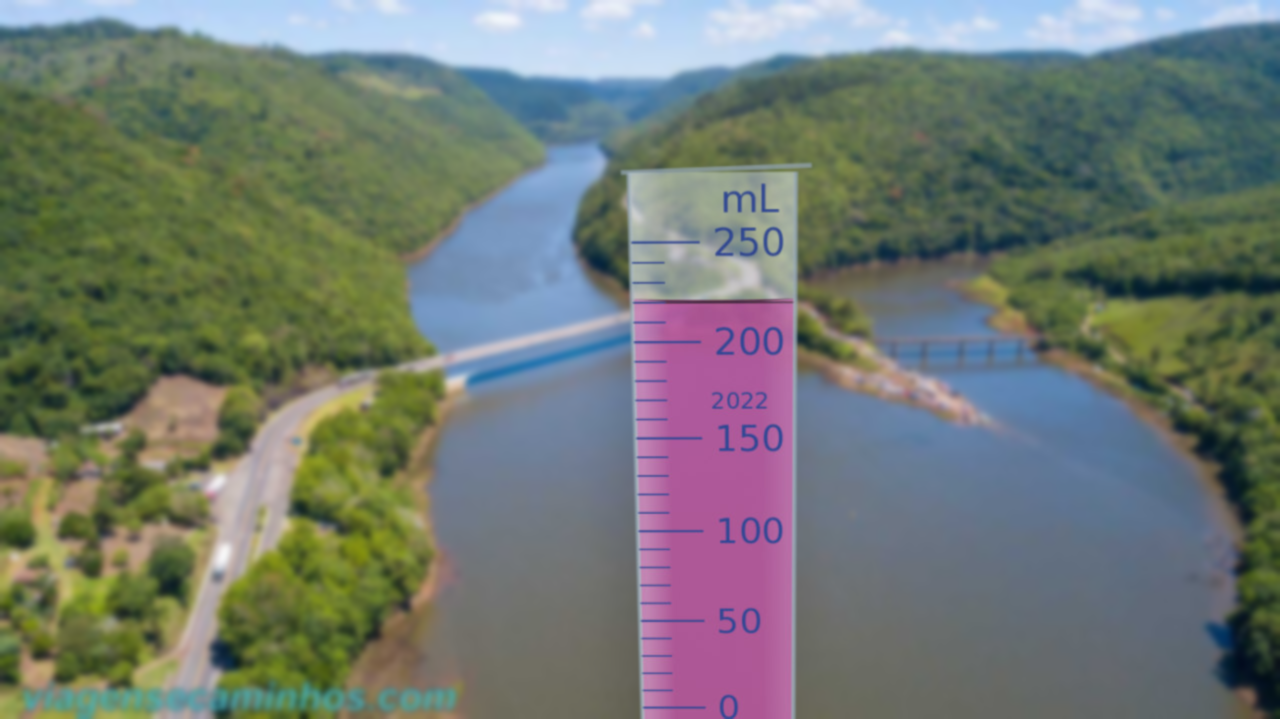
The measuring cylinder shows 220,mL
